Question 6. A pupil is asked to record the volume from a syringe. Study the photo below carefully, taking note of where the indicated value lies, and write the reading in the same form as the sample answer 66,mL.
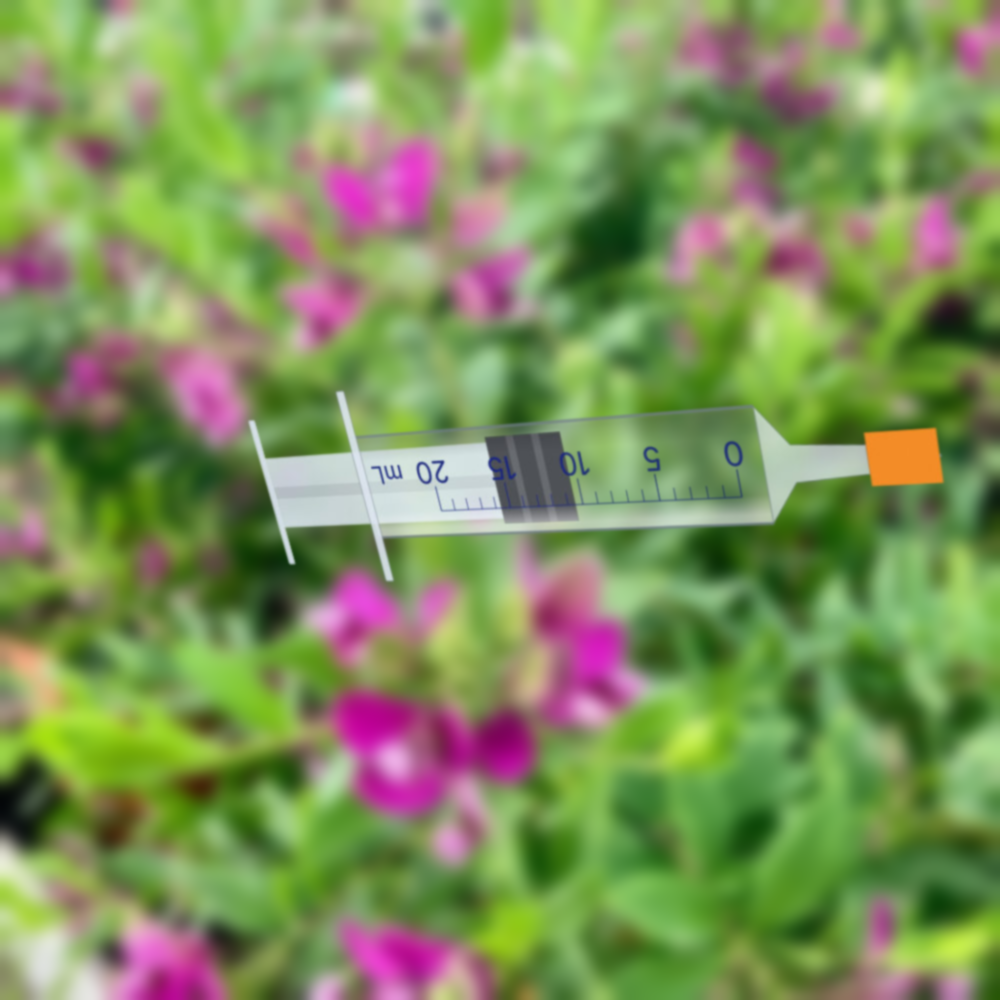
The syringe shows 10.5,mL
